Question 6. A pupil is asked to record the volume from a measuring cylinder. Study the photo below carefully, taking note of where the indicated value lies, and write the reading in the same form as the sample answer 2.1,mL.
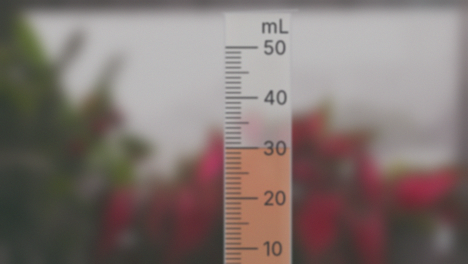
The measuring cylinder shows 30,mL
